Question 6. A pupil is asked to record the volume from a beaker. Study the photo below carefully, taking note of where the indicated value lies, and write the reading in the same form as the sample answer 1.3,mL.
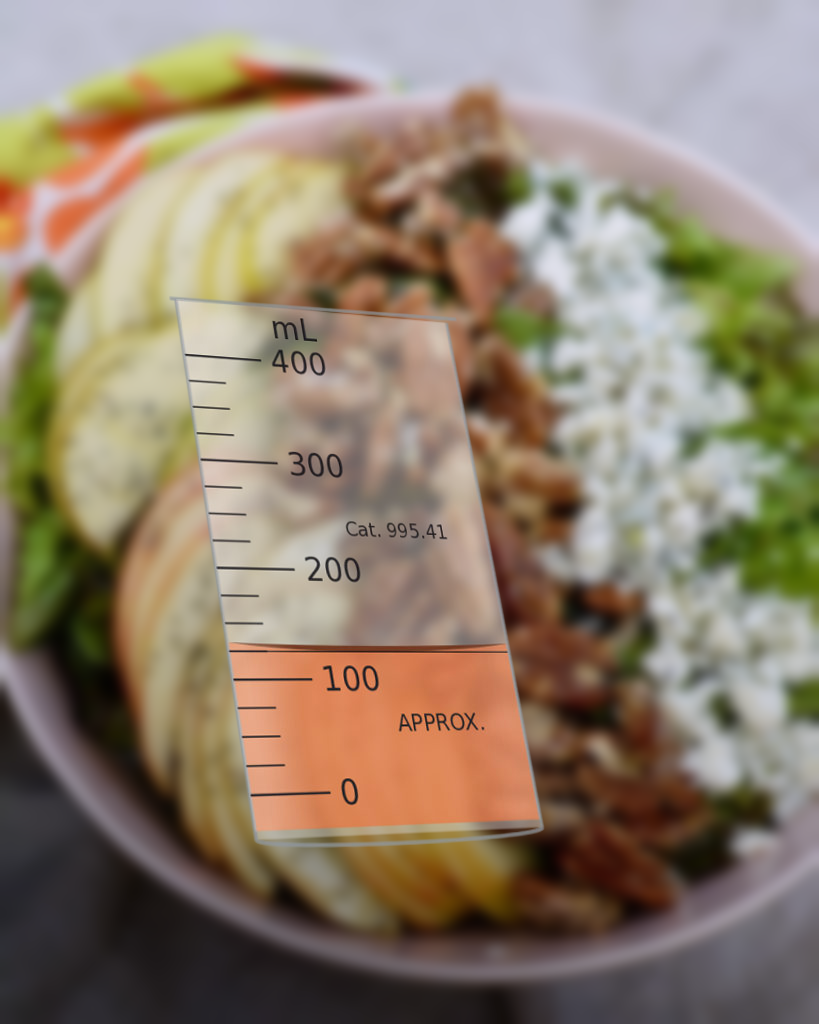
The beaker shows 125,mL
